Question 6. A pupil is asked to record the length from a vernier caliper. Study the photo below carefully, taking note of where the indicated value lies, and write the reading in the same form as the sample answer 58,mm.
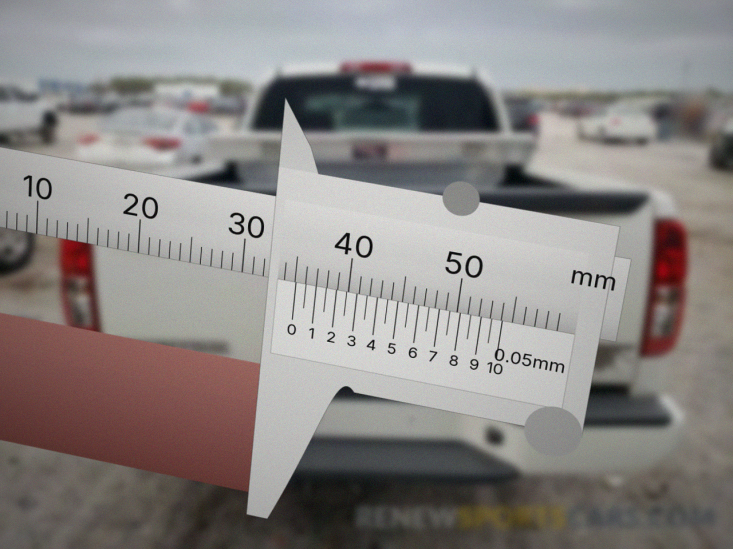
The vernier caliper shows 35.1,mm
